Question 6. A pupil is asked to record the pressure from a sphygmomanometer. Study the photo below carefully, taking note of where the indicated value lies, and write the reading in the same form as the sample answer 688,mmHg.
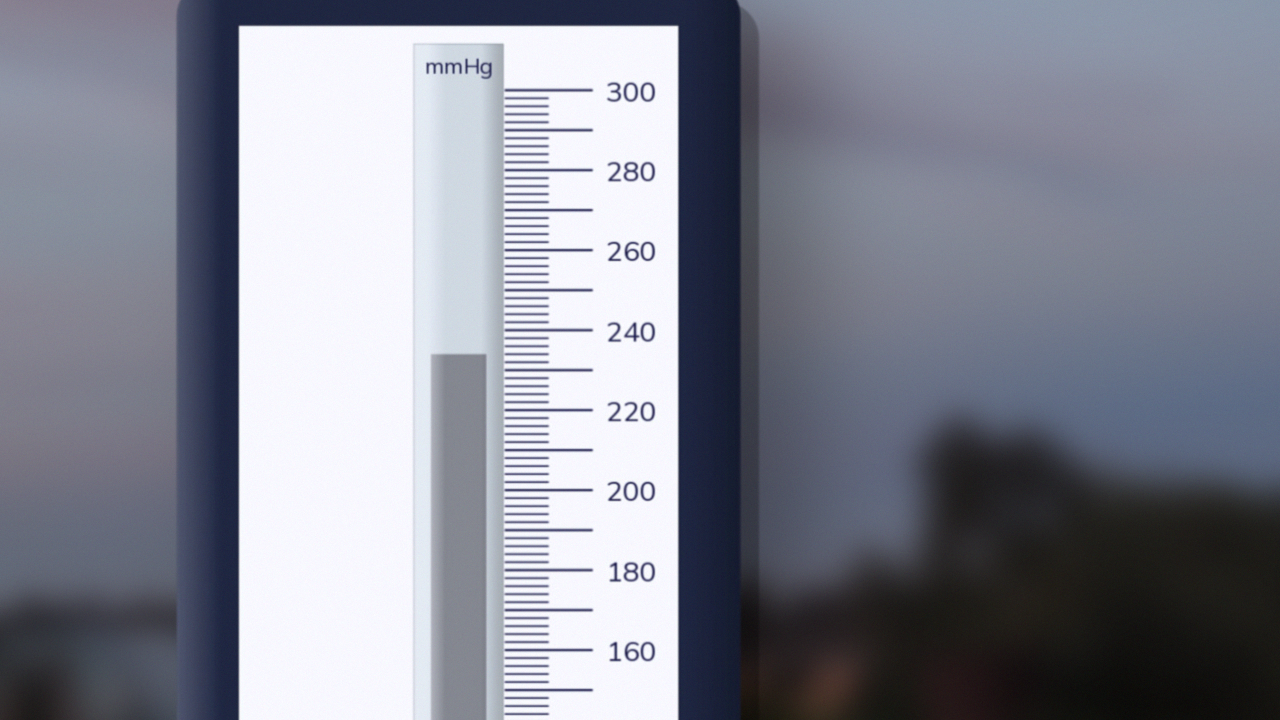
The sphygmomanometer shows 234,mmHg
